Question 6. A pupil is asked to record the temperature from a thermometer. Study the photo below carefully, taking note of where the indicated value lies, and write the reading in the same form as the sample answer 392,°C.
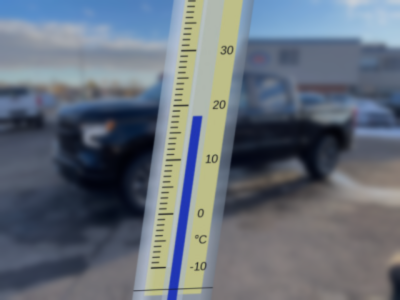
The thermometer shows 18,°C
